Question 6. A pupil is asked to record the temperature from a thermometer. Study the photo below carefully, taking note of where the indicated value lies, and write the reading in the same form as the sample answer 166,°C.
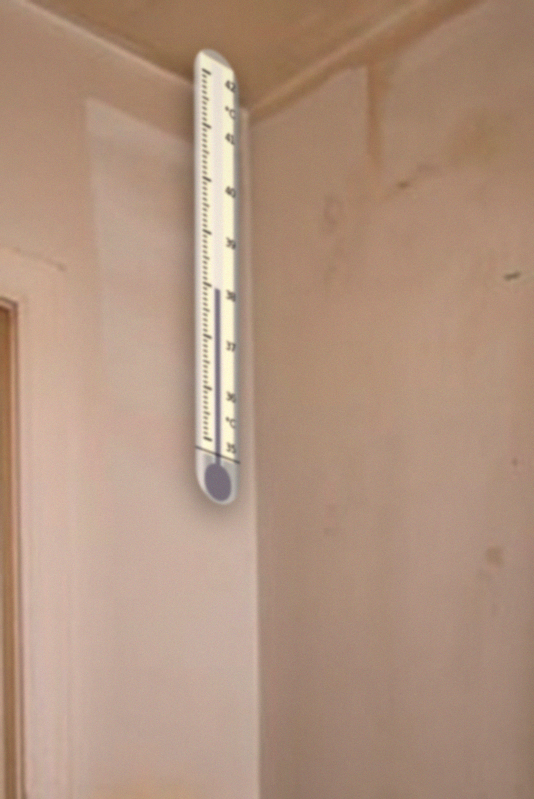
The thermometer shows 38,°C
